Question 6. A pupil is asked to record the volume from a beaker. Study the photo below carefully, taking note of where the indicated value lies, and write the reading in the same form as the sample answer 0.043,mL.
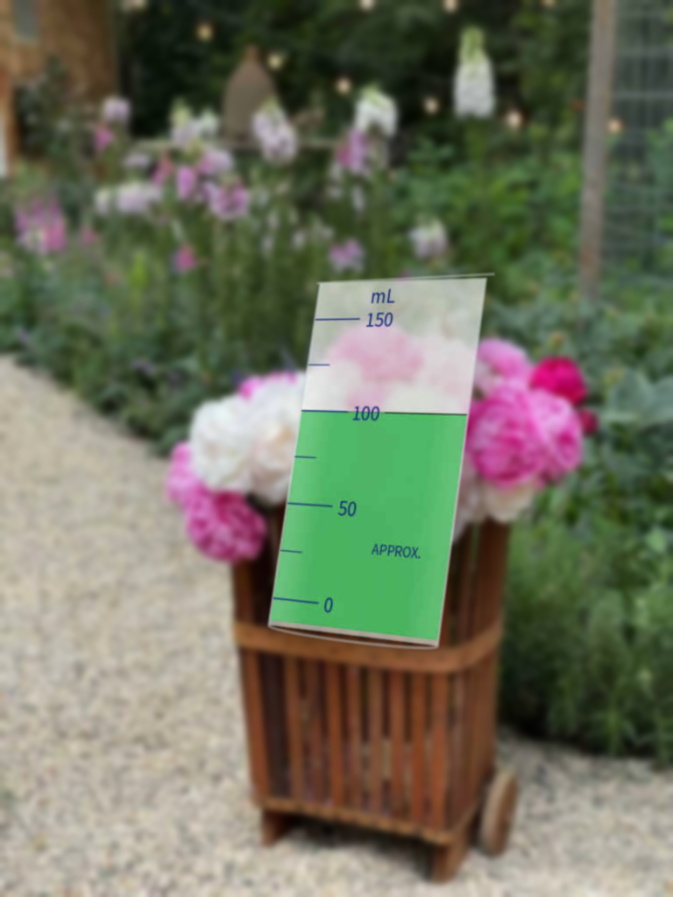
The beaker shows 100,mL
